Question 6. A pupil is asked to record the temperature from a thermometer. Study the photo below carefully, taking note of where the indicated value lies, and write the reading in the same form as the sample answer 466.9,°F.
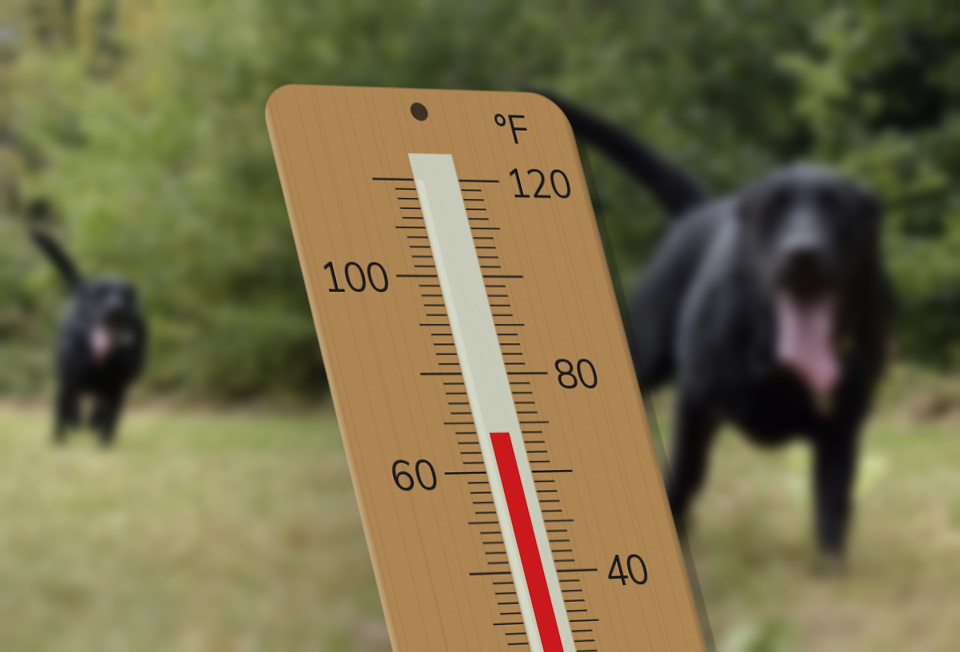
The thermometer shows 68,°F
